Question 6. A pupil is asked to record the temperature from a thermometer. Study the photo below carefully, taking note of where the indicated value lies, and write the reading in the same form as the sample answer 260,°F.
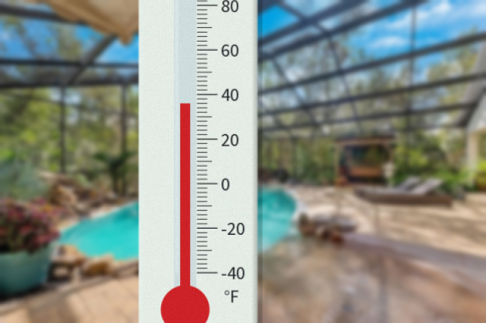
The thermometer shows 36,°F
